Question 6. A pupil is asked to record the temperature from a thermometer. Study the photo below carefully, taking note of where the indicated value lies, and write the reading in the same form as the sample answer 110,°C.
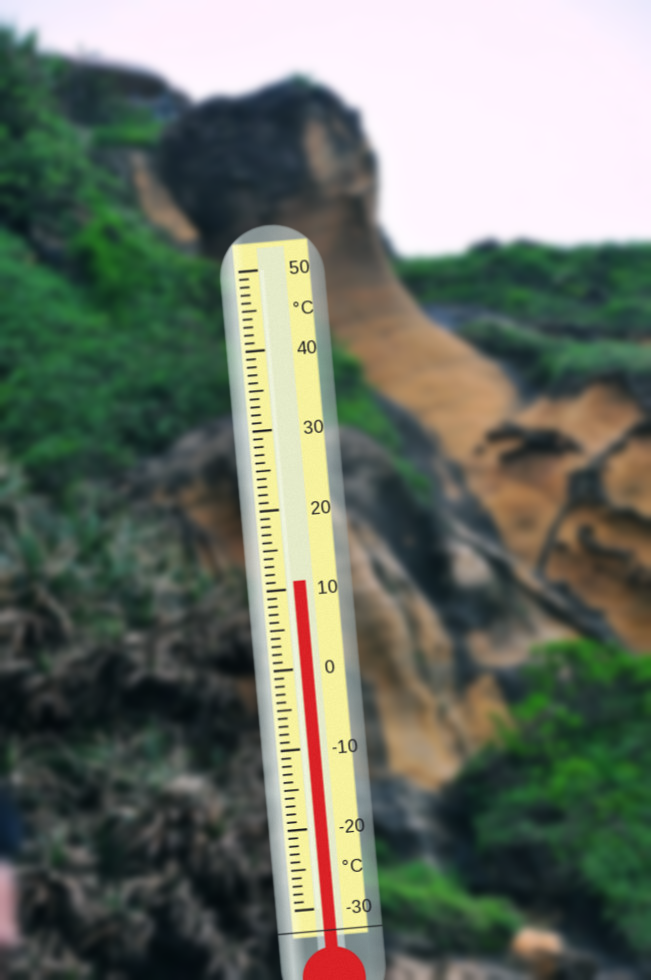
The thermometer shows 11,°C
